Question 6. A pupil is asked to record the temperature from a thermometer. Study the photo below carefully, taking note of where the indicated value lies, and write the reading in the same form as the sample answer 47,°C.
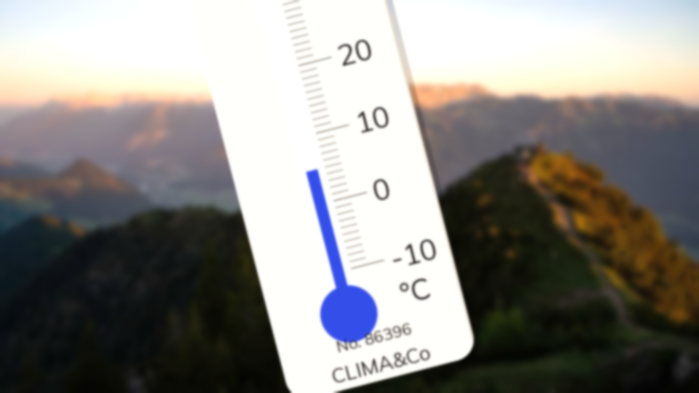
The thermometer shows 5,°C
